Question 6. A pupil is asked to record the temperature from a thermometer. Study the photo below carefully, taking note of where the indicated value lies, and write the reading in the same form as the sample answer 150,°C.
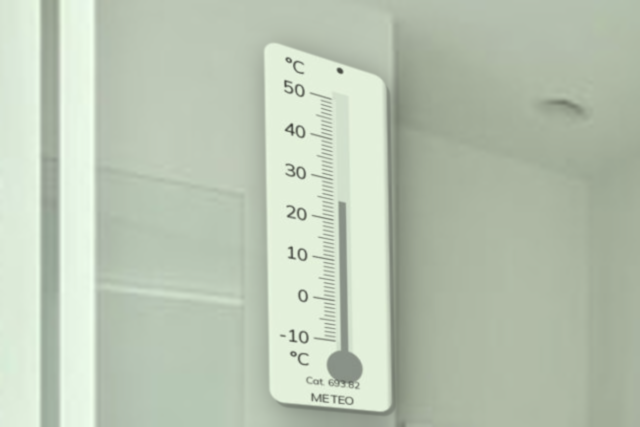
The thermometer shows 25,°C
